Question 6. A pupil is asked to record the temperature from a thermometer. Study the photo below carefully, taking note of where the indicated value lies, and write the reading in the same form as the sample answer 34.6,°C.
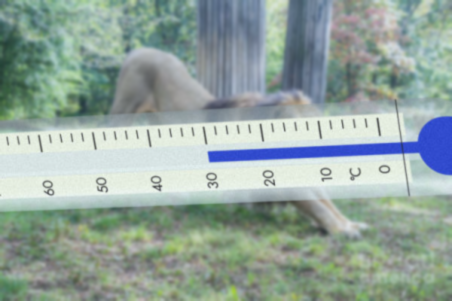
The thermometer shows 30,°C
